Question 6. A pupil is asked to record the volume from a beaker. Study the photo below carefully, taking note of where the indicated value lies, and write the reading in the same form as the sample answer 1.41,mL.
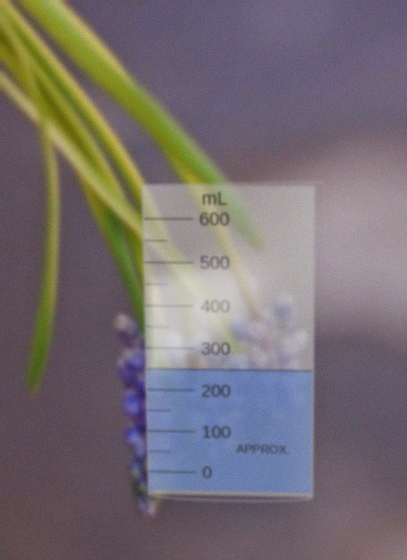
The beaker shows 250,mL
